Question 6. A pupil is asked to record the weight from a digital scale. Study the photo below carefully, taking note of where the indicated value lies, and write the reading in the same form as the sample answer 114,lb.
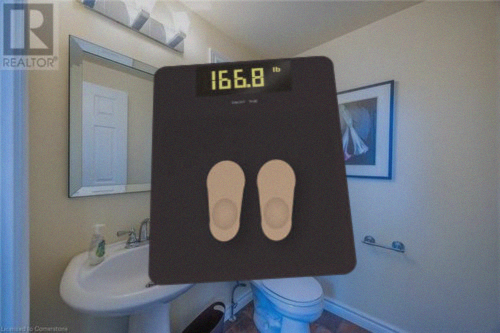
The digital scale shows 166.8,lb
